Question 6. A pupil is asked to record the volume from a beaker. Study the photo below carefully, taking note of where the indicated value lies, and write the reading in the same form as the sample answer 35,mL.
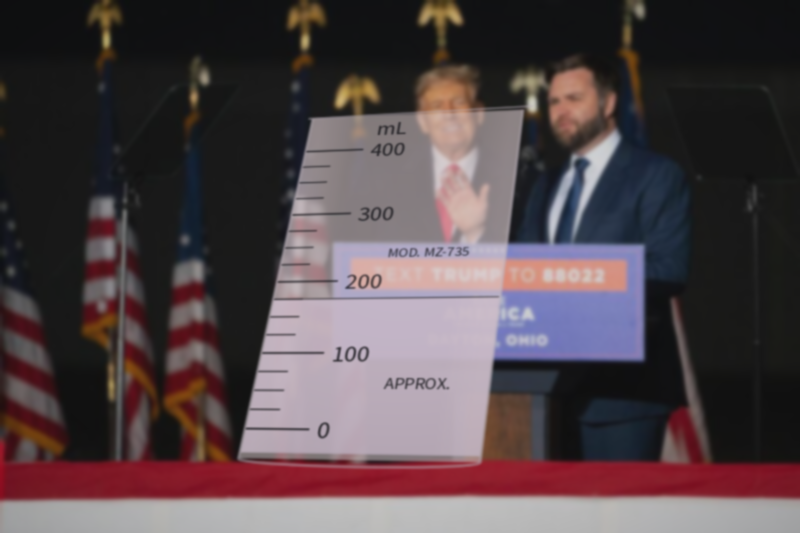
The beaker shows 175,mL
